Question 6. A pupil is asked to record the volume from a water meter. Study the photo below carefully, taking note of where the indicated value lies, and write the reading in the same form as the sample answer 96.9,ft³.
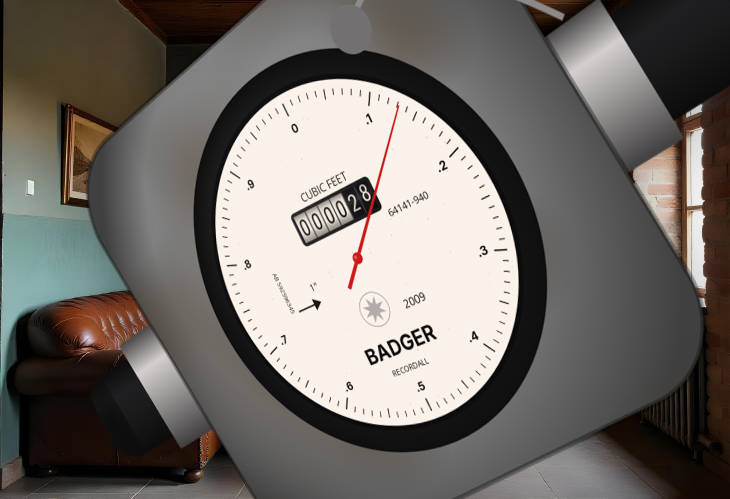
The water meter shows 28.13,ft³
